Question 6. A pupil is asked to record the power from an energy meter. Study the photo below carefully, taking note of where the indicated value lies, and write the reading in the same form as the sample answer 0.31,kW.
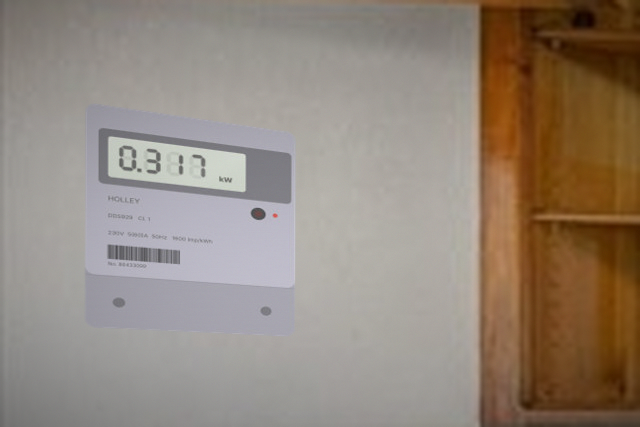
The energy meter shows 0.317,kW
